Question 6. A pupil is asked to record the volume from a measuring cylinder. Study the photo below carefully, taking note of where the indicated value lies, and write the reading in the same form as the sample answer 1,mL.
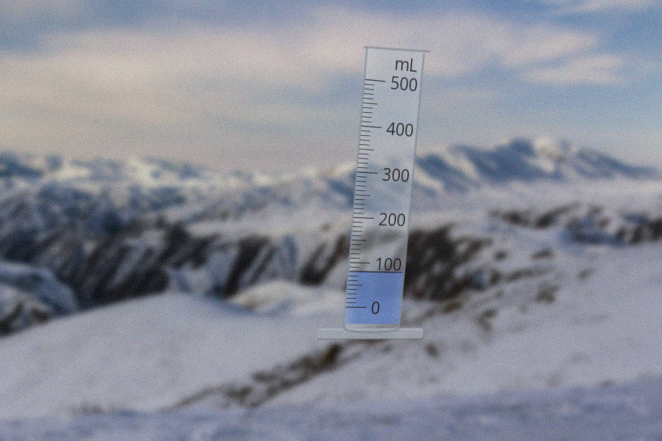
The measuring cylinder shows 80,mL
